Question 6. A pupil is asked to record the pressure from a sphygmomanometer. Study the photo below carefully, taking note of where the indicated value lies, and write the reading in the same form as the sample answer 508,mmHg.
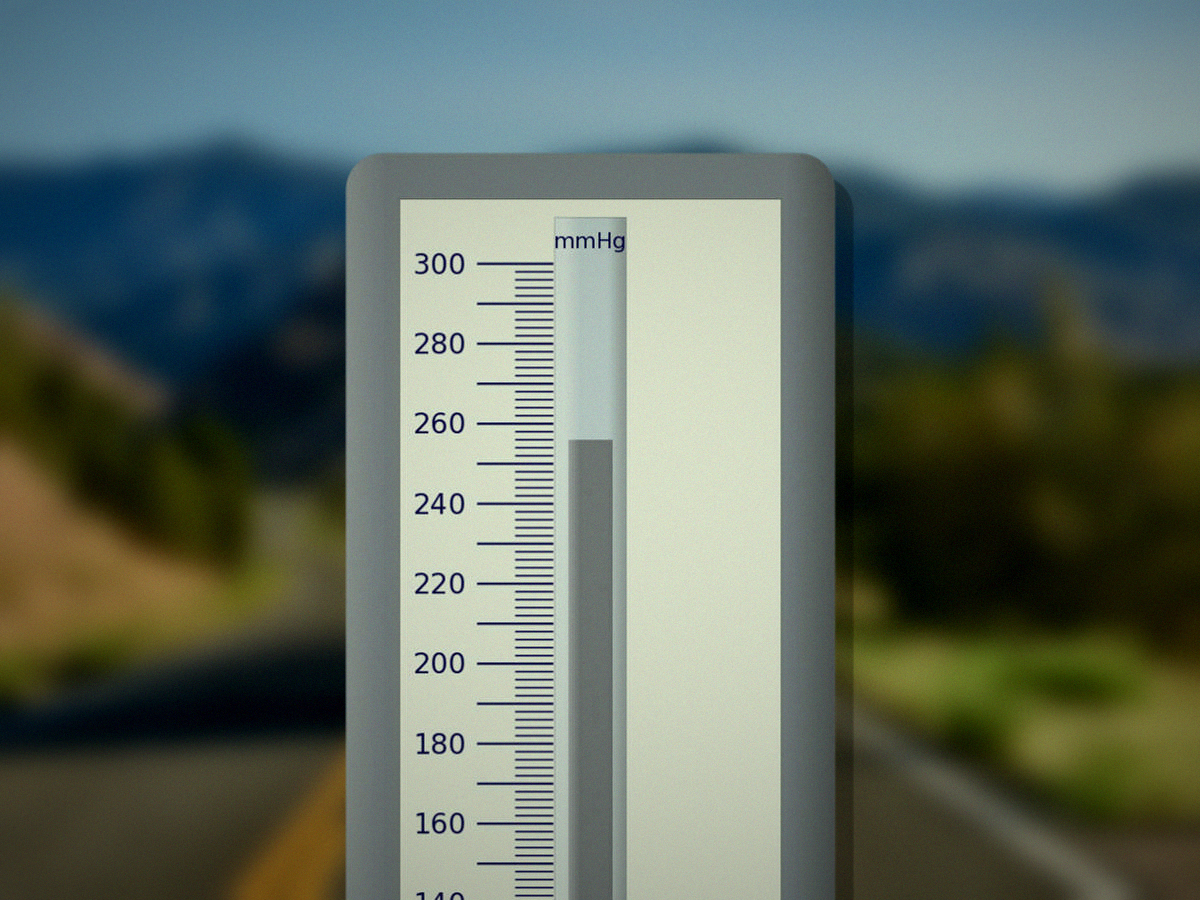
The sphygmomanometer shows 256,mmHg
